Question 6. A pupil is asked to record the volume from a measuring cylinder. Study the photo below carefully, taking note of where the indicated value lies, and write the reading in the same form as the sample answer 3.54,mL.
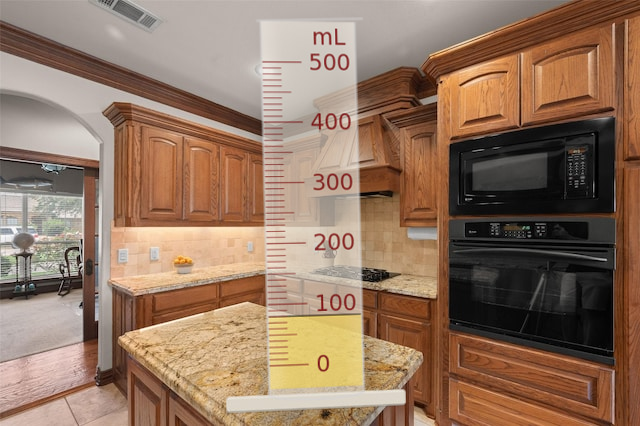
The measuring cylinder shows 80,mL
